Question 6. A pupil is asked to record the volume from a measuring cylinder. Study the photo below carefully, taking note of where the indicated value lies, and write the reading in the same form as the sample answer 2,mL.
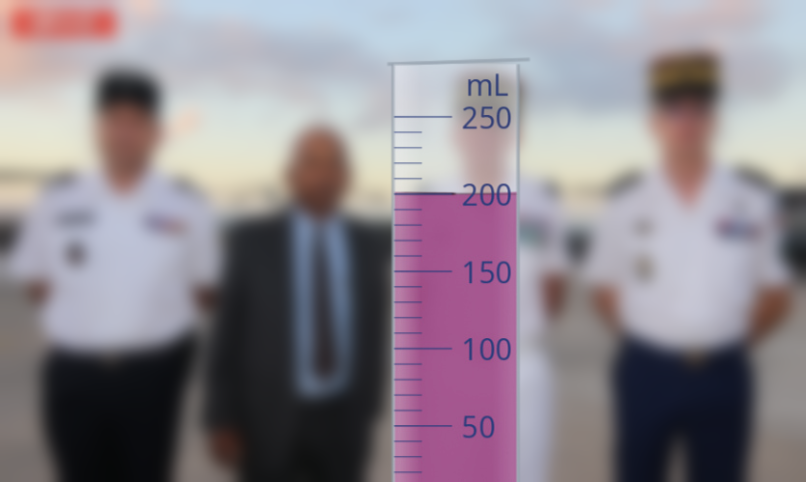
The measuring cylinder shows 200,mL
